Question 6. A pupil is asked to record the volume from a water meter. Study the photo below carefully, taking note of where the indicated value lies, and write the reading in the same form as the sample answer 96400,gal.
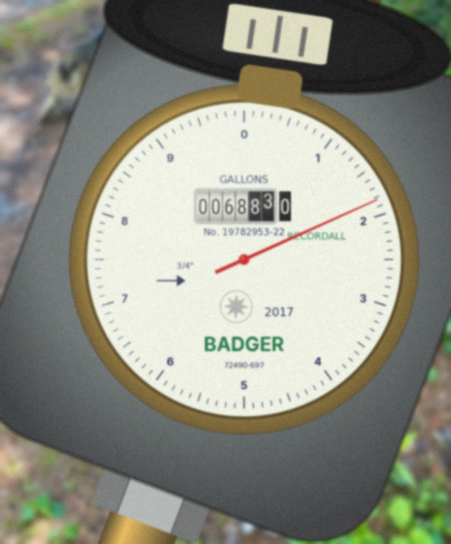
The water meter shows 68831.8,gal
